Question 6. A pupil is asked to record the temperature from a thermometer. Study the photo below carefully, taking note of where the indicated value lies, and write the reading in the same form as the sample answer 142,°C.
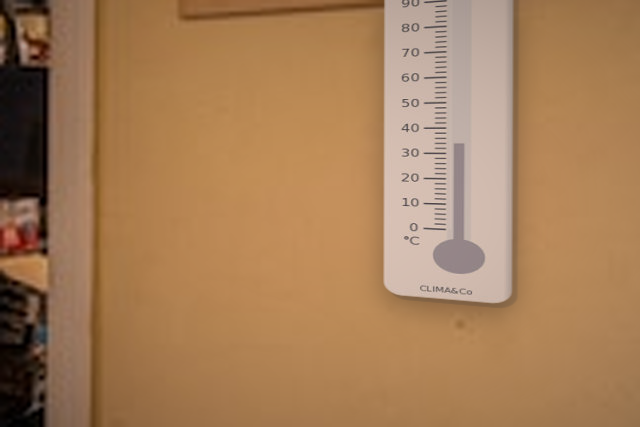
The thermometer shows 34,°C
